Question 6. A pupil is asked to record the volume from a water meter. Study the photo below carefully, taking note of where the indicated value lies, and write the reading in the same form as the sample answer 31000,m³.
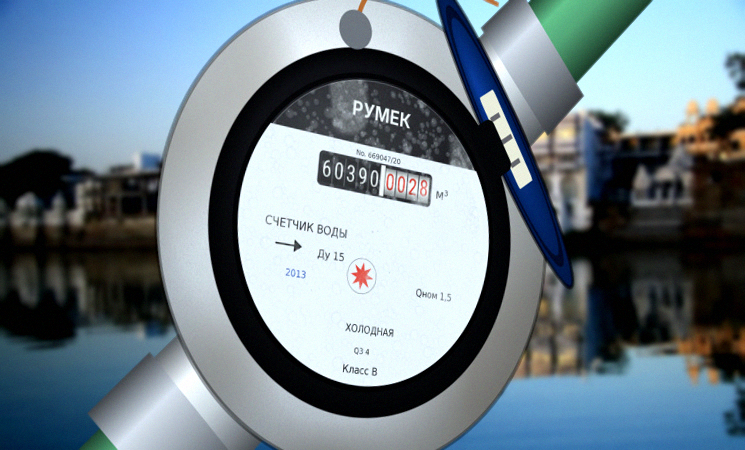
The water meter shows 60390.0028,m³
